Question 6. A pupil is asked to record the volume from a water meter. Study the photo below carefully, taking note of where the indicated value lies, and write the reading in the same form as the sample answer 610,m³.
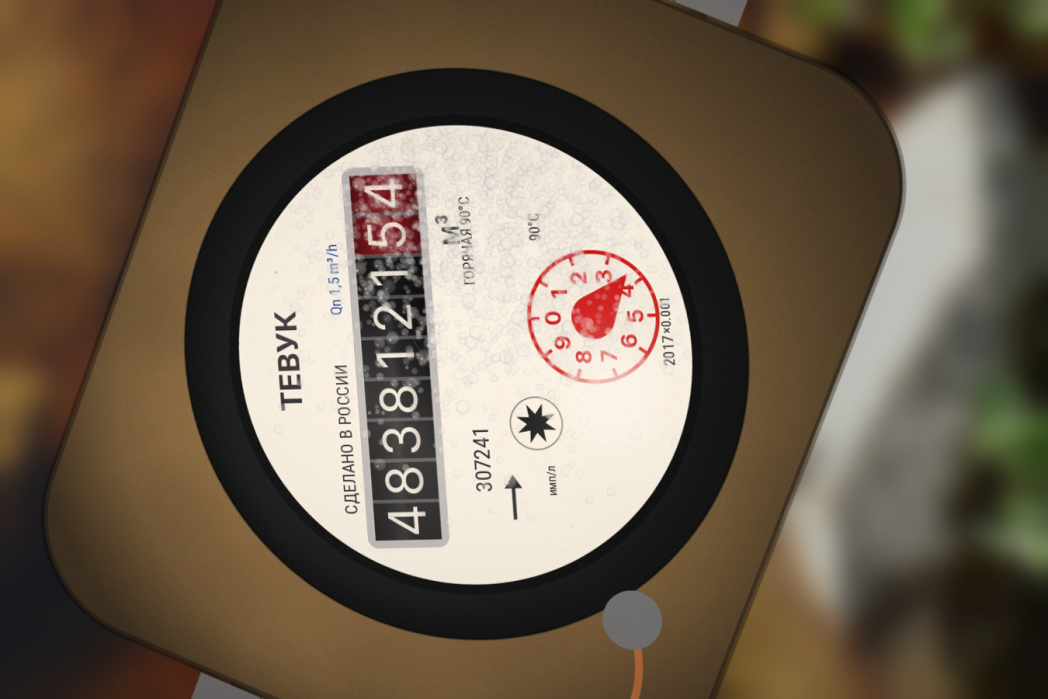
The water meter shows 4838121.543,m³
